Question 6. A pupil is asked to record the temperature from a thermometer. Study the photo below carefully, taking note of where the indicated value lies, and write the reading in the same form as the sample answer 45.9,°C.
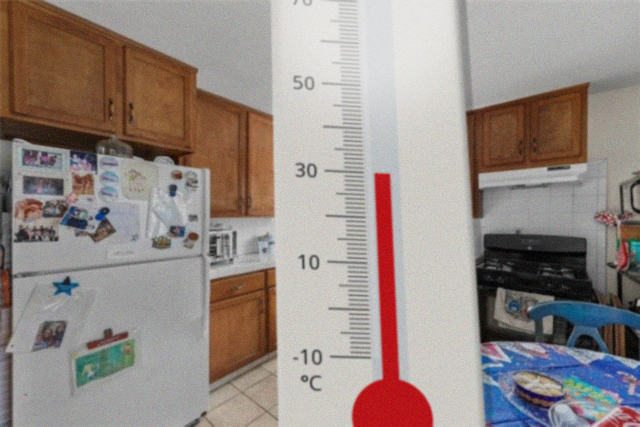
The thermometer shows 30,°C
